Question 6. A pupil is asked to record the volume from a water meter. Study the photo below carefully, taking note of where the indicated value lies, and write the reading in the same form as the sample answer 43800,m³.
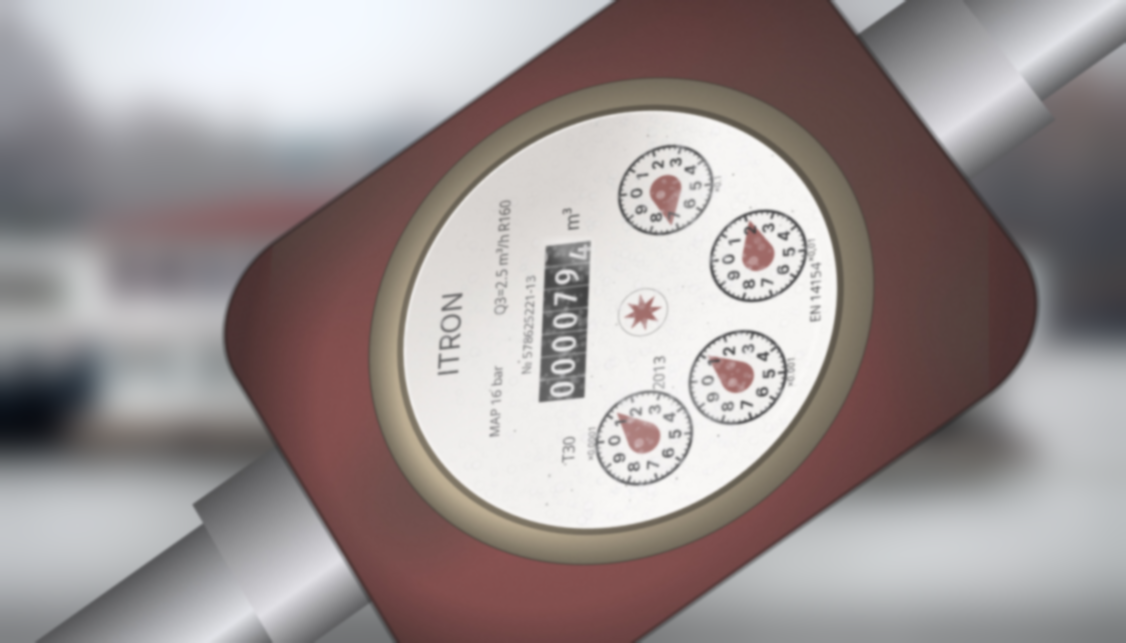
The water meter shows 793.7211,m³
